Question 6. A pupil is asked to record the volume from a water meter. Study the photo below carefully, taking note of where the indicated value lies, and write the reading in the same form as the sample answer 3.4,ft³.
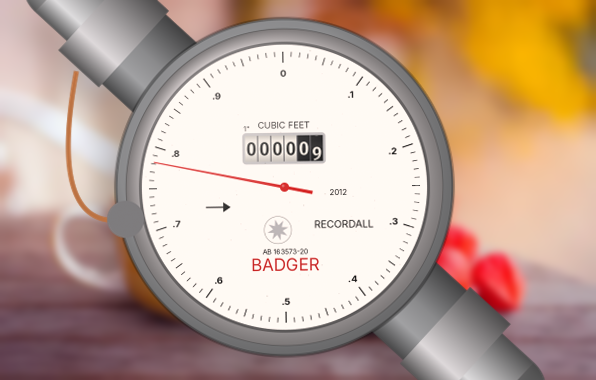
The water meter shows 8.78,ft³
